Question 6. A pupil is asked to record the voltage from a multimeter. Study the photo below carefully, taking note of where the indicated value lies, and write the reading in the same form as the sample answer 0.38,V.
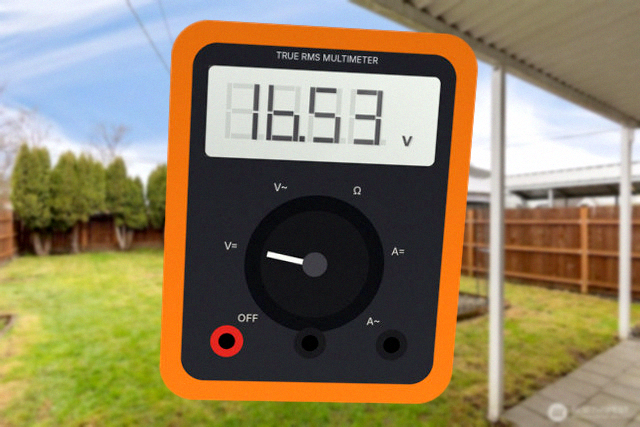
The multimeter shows 16.53,V
